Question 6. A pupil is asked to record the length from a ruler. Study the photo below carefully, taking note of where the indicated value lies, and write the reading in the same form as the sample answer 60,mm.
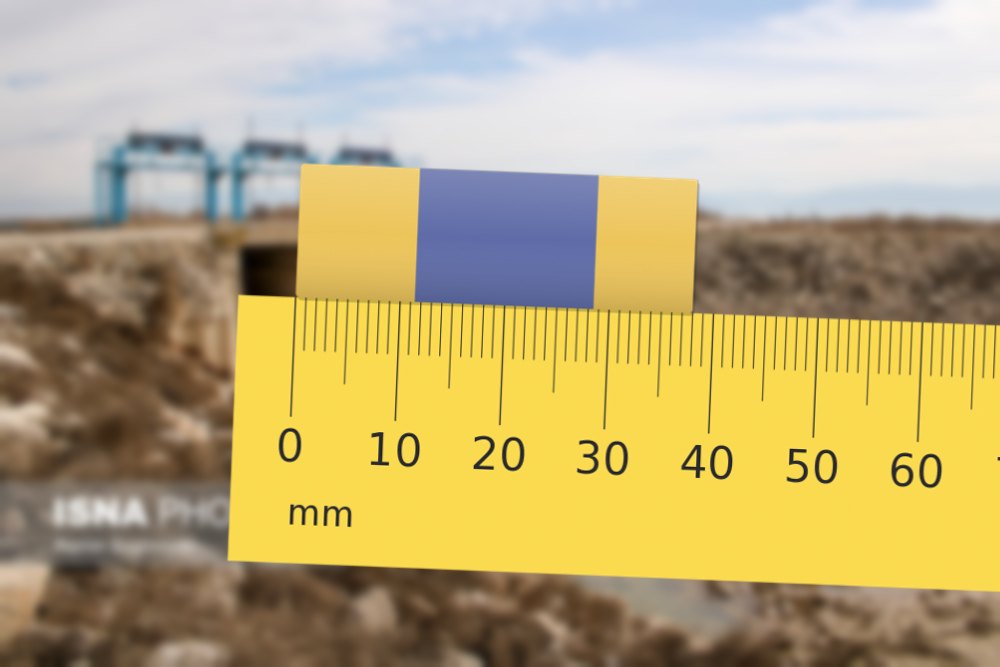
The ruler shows 38,mm
